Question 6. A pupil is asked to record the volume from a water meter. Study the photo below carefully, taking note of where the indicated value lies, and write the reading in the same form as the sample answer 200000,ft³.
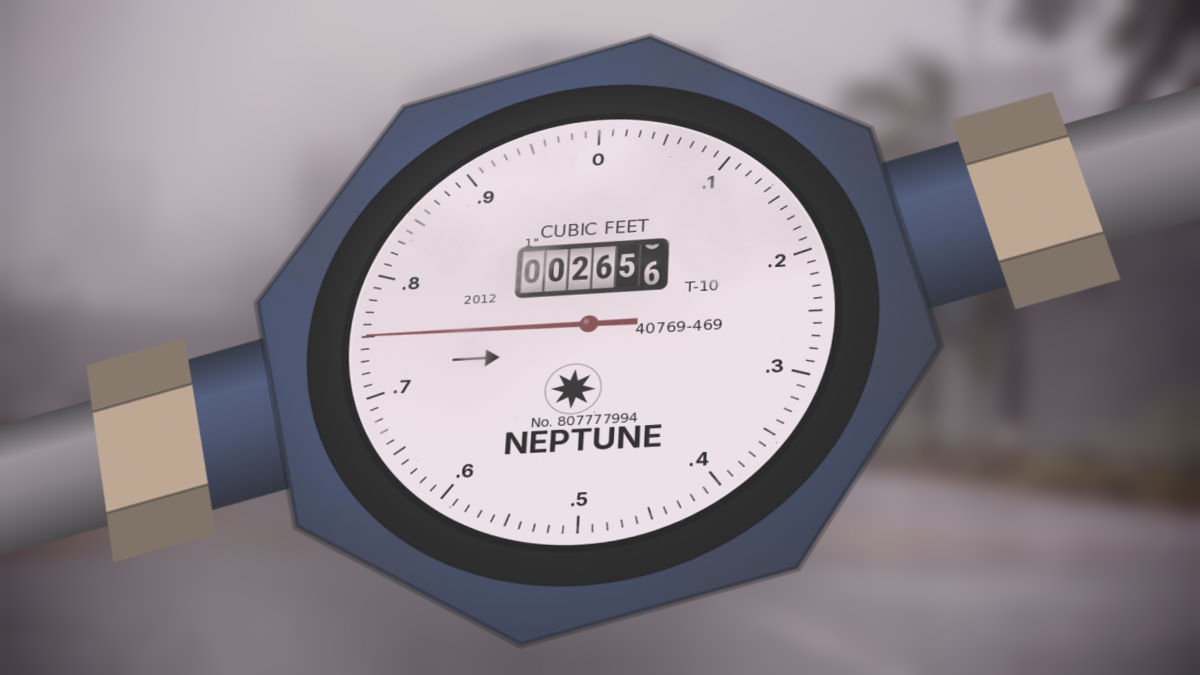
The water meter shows 2655.75,ft³
